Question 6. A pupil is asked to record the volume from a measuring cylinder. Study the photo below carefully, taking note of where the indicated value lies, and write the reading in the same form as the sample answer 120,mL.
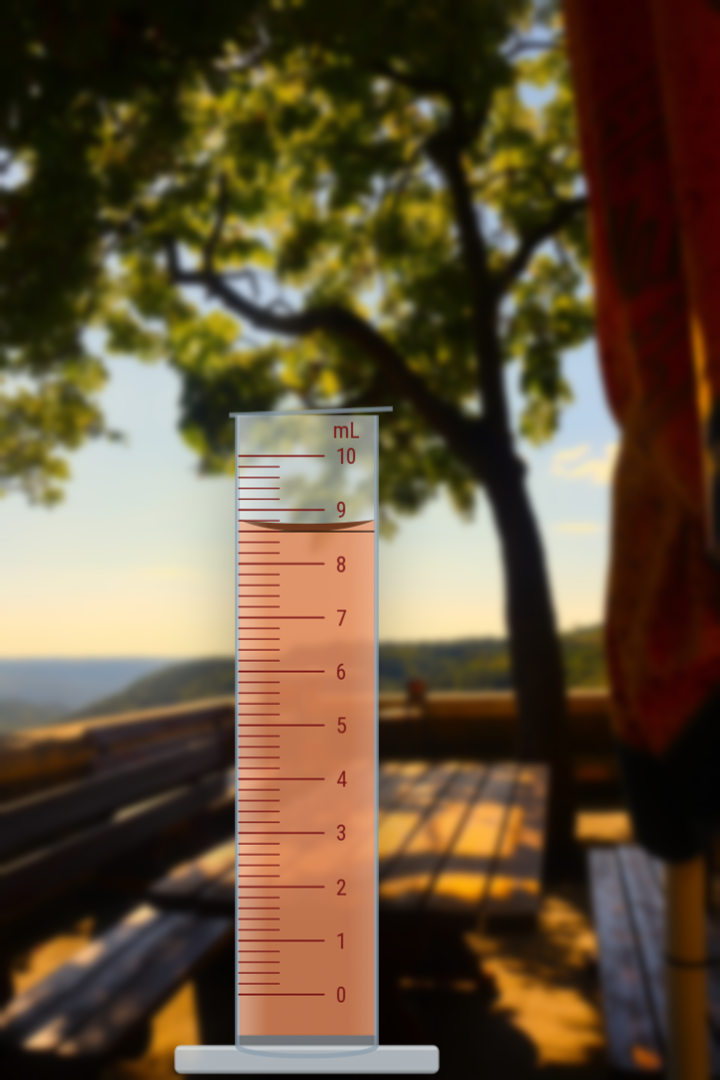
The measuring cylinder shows 8.6,mL
